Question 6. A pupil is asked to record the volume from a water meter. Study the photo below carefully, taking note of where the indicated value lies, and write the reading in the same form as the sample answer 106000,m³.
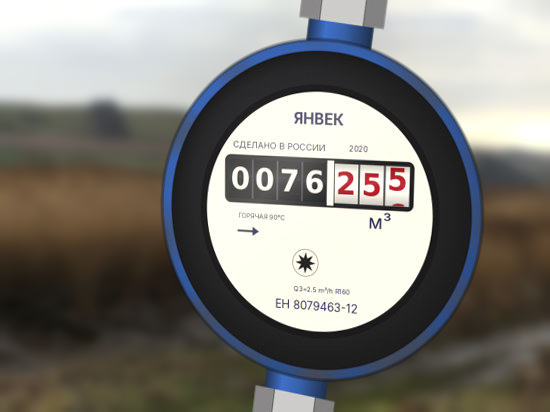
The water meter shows 76.255,m³
